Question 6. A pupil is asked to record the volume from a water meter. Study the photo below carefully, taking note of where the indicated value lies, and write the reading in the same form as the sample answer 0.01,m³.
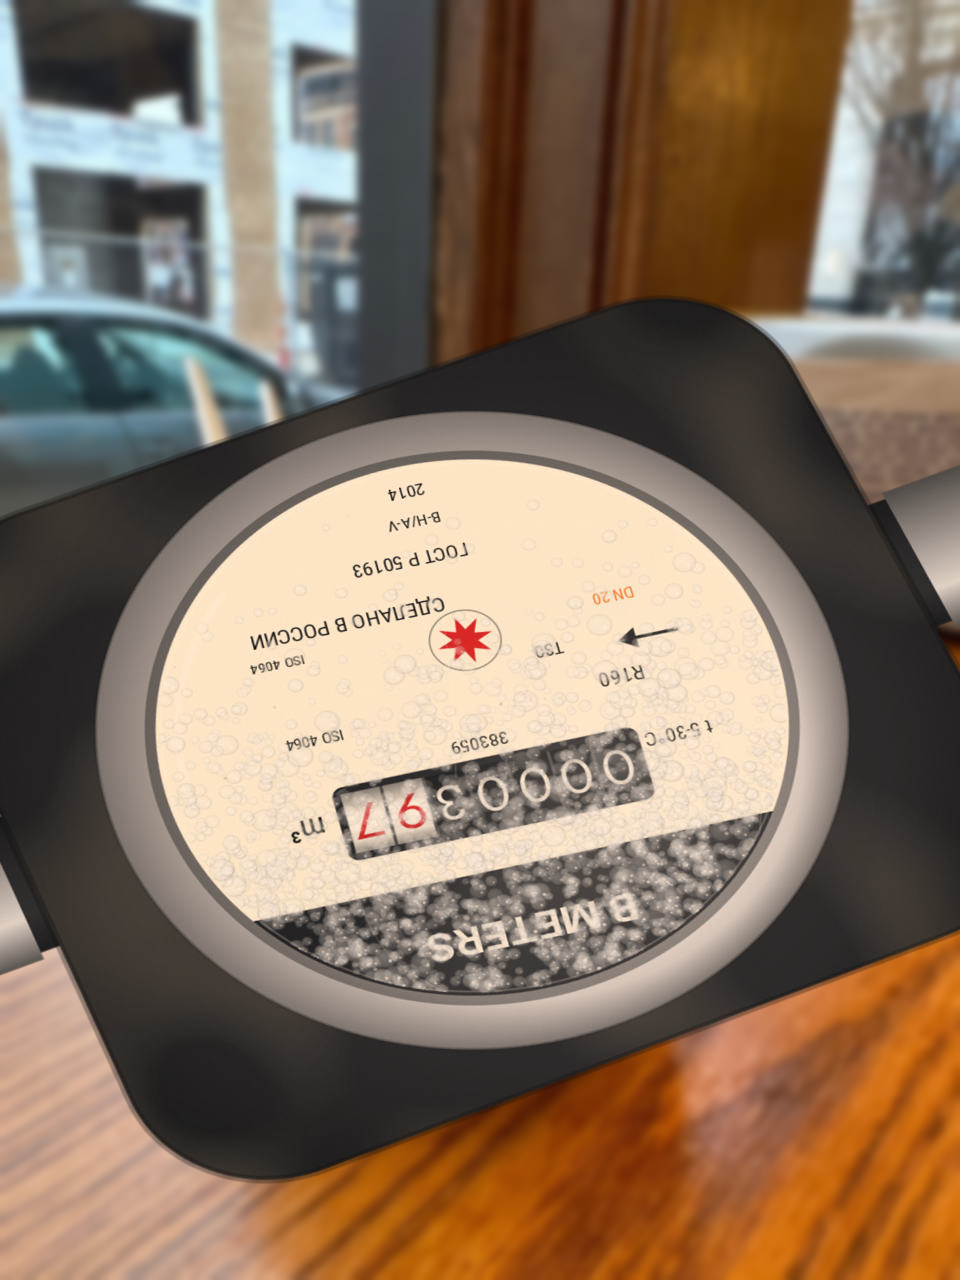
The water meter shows 3.97,m³
